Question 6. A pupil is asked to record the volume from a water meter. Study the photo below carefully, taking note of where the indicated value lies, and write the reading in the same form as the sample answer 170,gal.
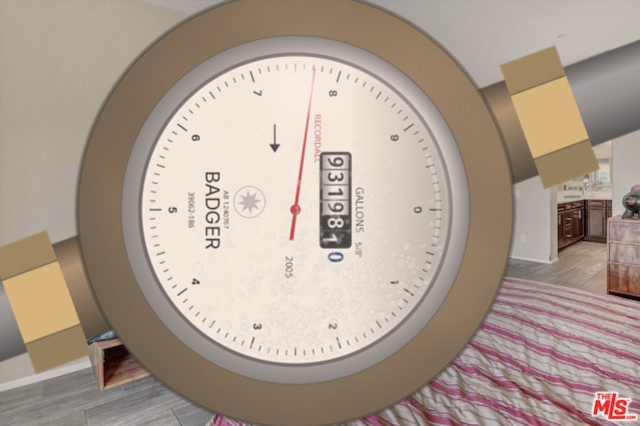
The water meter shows 9319807.7,gal
